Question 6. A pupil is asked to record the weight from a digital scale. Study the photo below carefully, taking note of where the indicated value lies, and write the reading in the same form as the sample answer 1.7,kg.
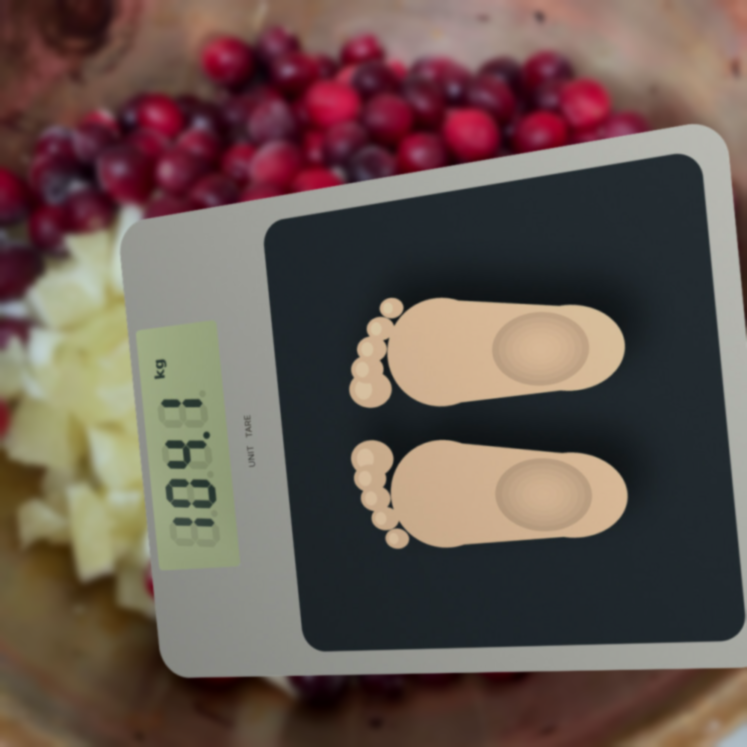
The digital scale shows 104.1,kg
